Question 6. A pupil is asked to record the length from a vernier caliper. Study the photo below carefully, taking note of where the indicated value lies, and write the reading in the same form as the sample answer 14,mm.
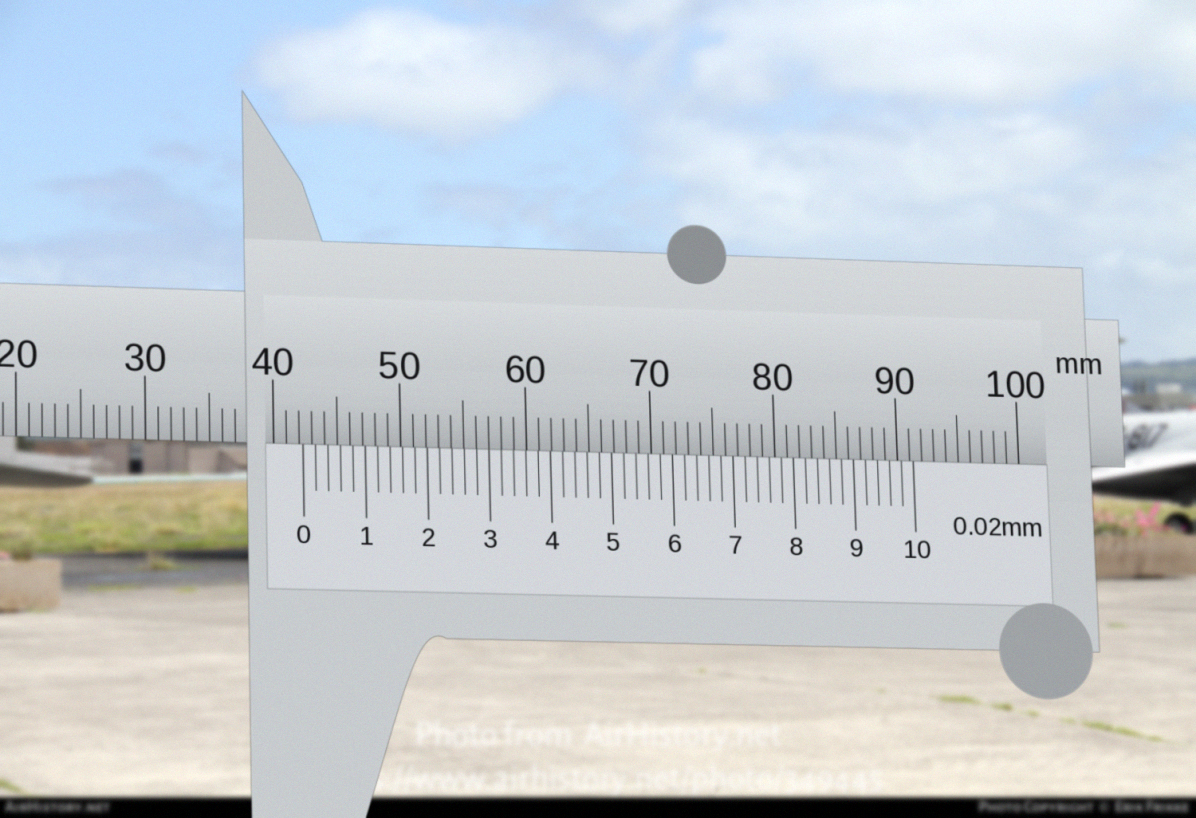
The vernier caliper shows 42.3,mm
